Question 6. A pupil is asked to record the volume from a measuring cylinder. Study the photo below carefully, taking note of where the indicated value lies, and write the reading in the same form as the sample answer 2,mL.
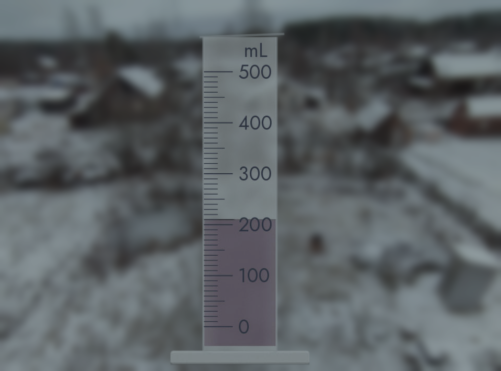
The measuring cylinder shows 210,mL
